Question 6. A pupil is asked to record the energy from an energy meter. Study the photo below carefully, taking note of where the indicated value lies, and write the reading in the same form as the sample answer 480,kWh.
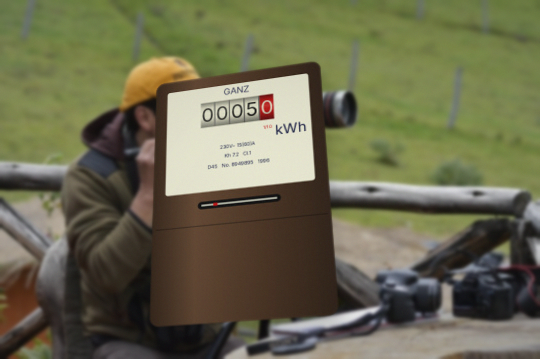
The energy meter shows 5.0,kWh
